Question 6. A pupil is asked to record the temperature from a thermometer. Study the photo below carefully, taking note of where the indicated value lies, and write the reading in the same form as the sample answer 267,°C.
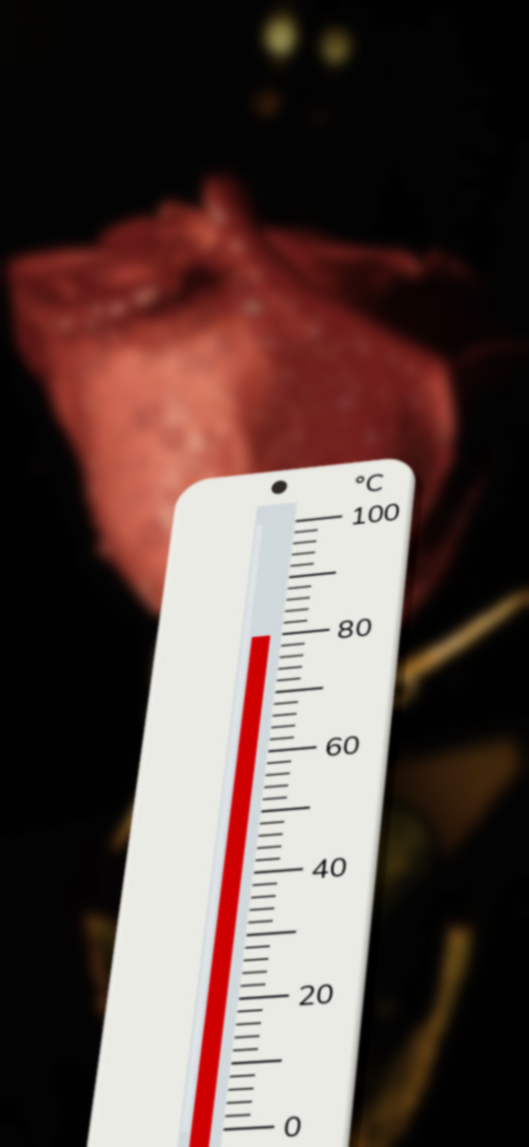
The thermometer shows 80,°C
